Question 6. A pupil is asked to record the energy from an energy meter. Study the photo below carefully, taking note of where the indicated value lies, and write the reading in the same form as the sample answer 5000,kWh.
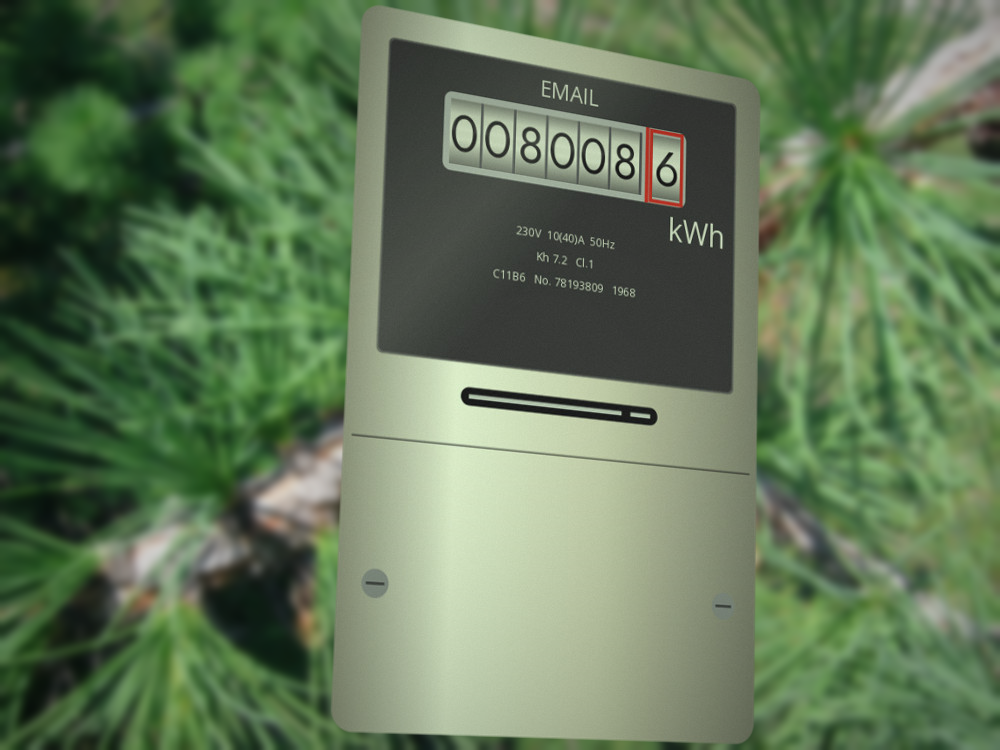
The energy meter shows 8008.6,kWh
